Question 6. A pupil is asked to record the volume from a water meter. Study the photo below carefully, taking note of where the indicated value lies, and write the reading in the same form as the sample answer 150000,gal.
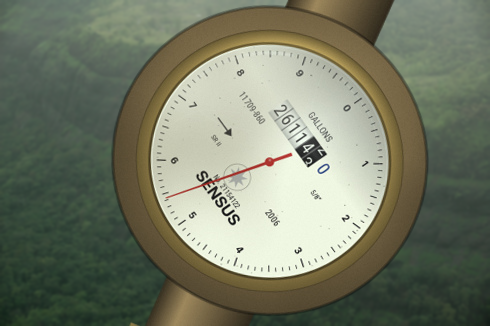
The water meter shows 2611425.4,gal
